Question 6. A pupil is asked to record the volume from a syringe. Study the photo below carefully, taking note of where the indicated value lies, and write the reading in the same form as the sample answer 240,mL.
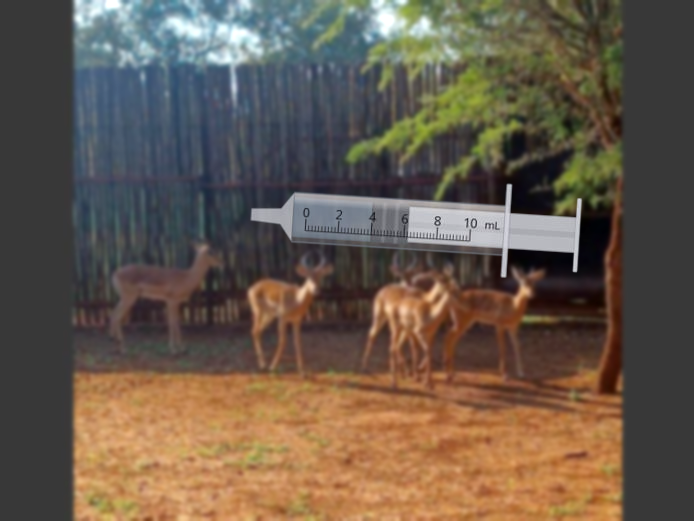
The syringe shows 4,mL
